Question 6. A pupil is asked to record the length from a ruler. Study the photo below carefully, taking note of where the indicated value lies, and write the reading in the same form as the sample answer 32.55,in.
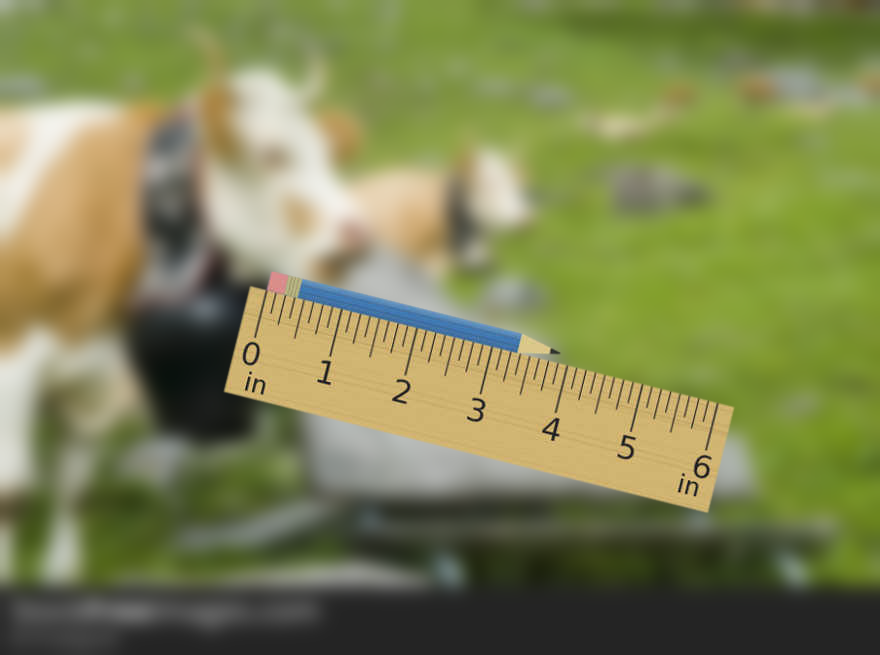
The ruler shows 3.875,in
